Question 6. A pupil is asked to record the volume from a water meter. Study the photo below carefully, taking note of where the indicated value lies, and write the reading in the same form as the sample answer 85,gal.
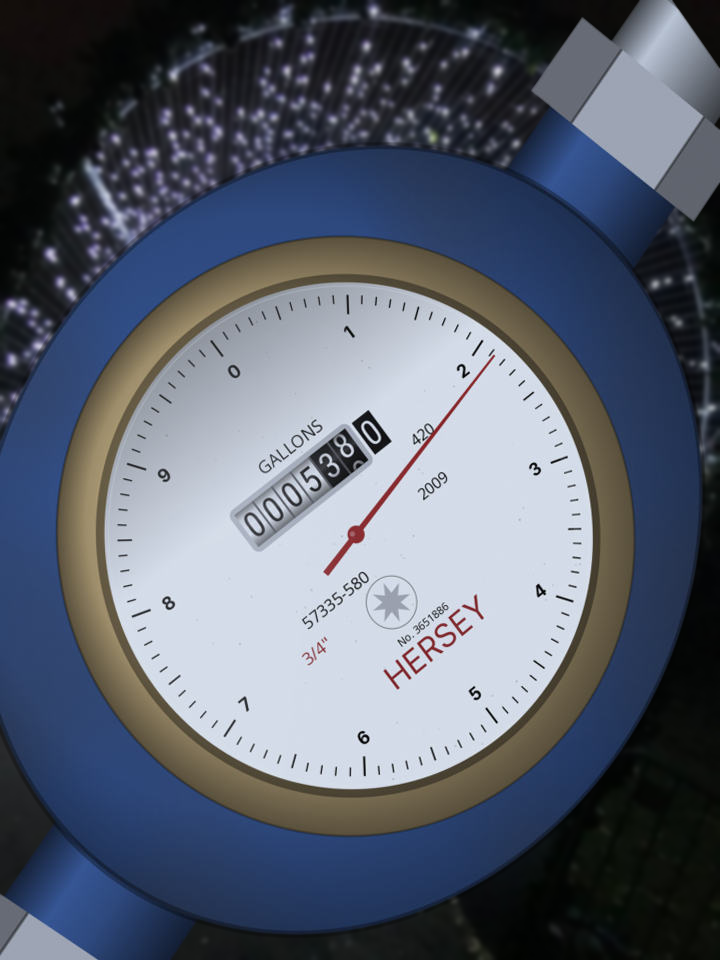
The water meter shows 5382.1,gal
